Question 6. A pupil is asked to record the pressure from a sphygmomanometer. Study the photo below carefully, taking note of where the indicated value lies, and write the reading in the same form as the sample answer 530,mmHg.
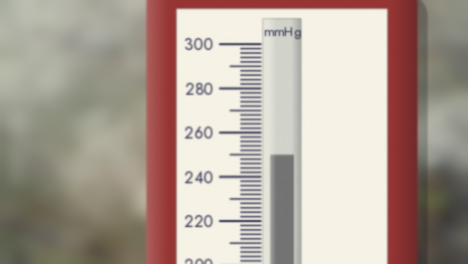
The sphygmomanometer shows 250,mmHg
